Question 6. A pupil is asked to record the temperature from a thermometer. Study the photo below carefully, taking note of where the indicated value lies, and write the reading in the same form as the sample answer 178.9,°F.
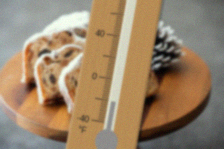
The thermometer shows -20,°F
